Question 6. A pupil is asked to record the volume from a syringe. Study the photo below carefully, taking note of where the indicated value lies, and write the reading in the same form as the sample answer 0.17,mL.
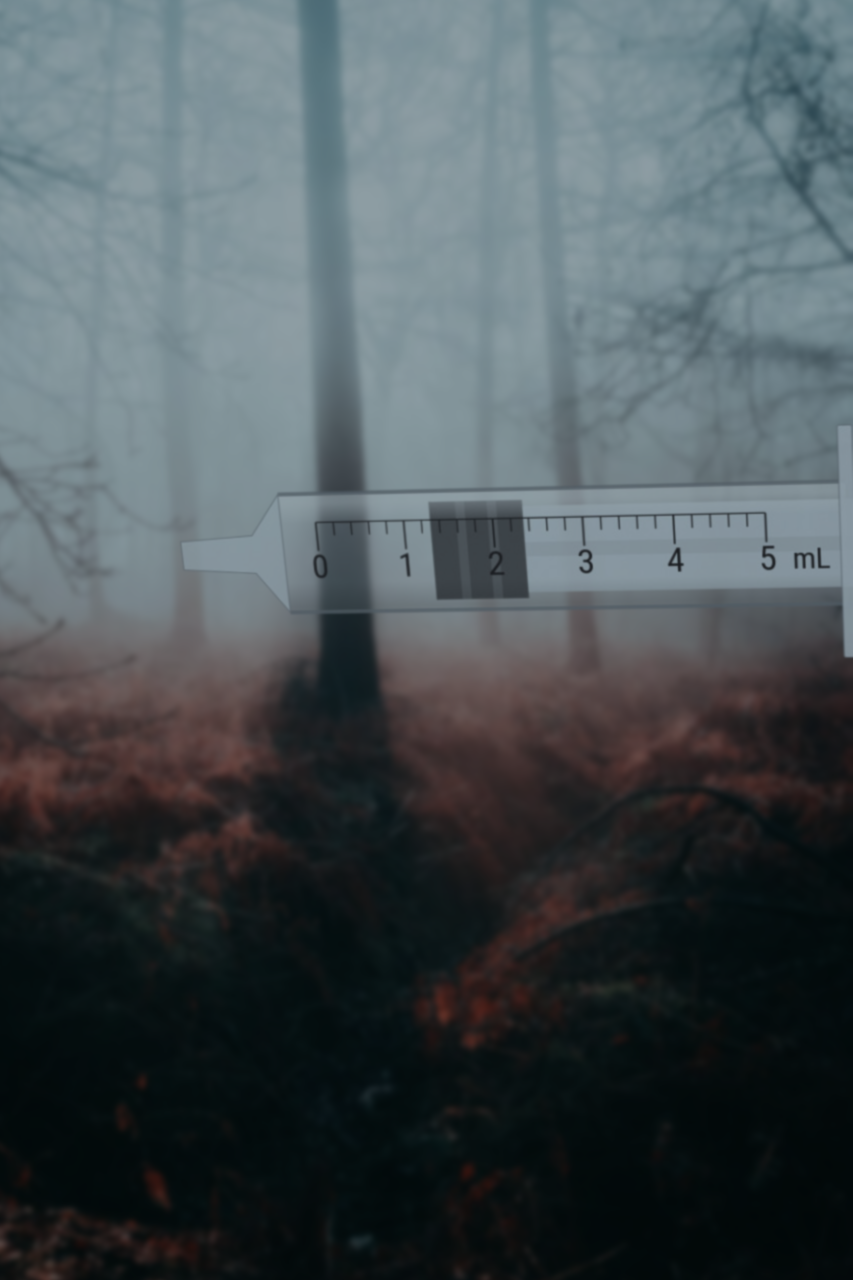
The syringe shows 1.3,mL
